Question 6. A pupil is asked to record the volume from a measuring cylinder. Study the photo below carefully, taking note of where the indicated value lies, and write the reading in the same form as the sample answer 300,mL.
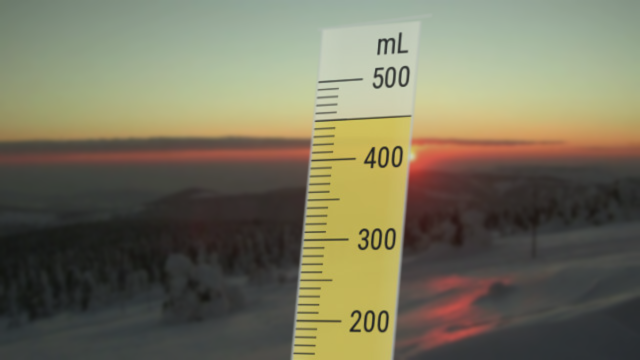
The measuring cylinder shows 450,mL
